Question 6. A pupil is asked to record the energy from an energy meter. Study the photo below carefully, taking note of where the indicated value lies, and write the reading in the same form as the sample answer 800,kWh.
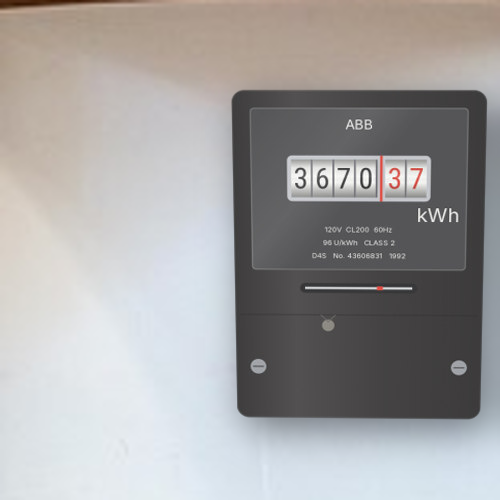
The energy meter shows 3670.37,kWh
